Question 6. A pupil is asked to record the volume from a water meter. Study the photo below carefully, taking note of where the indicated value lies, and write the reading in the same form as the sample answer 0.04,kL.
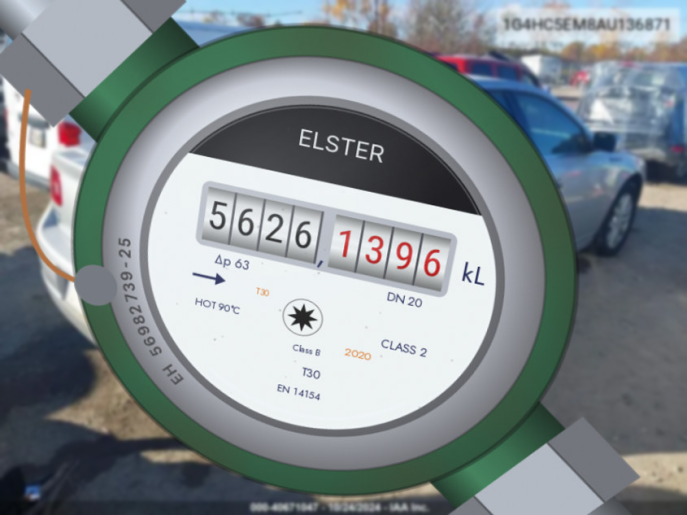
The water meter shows 5626.1396,kL
